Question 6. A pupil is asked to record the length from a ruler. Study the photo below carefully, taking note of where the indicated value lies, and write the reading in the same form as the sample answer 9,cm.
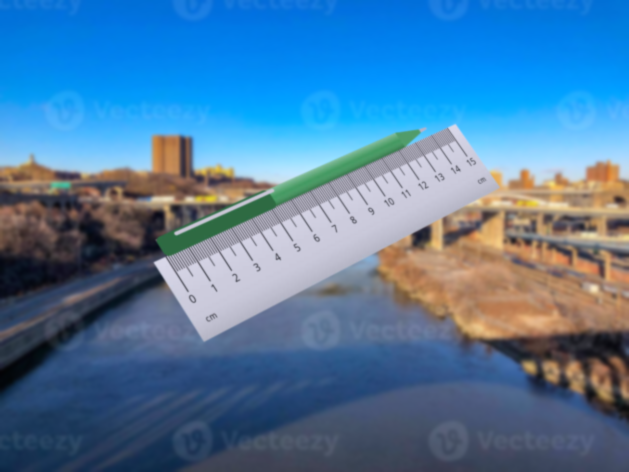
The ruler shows 14,cm
